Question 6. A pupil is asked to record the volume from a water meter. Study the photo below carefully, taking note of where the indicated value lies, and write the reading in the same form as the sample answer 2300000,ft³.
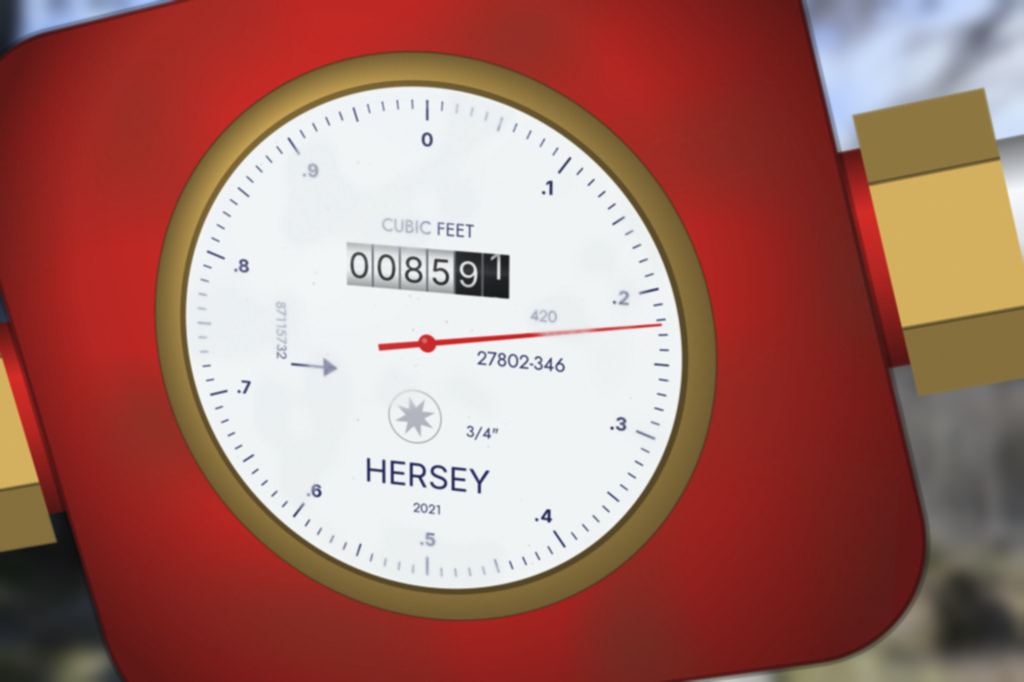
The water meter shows 8591.22,ft³
